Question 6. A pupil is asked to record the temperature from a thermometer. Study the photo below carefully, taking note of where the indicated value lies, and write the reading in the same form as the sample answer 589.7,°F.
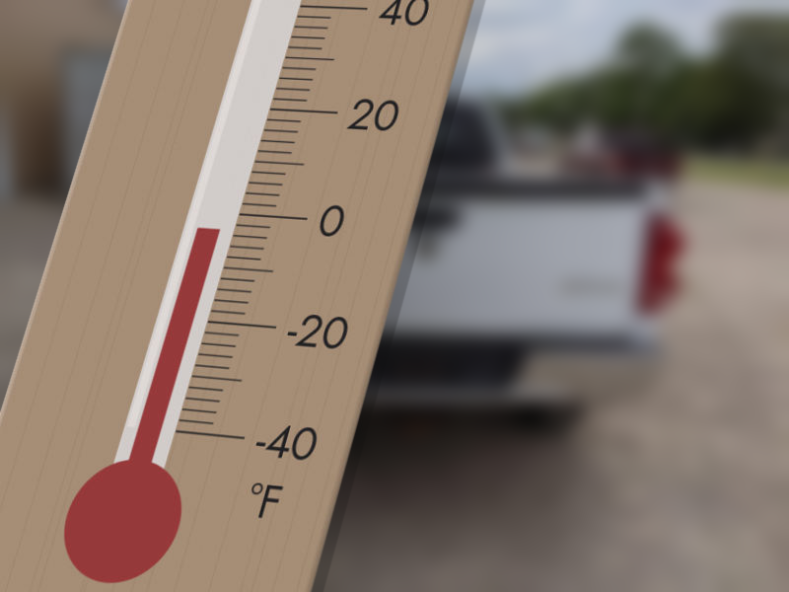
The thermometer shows -3,°F
